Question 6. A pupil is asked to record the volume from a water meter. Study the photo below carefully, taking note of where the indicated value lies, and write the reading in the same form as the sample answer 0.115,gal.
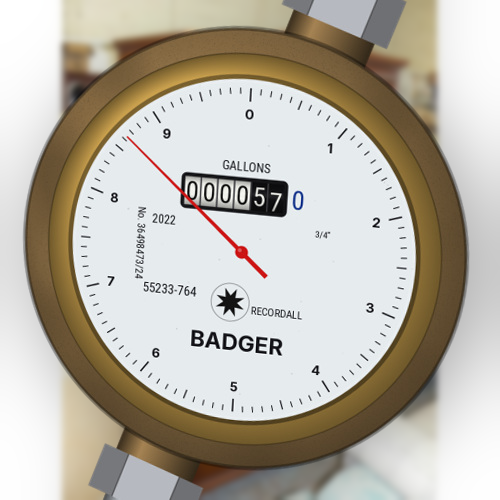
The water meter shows 568.6,gal
